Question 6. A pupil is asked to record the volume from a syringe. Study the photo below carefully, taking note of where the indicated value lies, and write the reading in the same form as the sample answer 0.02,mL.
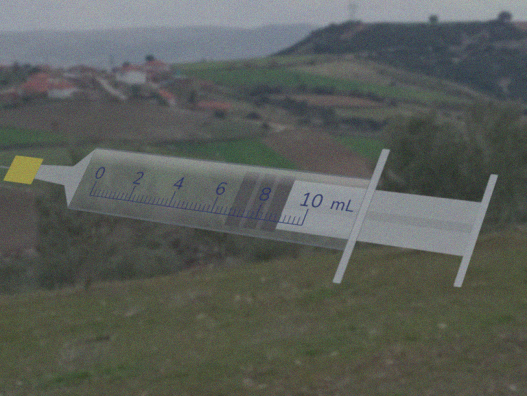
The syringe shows 6.8,mL
